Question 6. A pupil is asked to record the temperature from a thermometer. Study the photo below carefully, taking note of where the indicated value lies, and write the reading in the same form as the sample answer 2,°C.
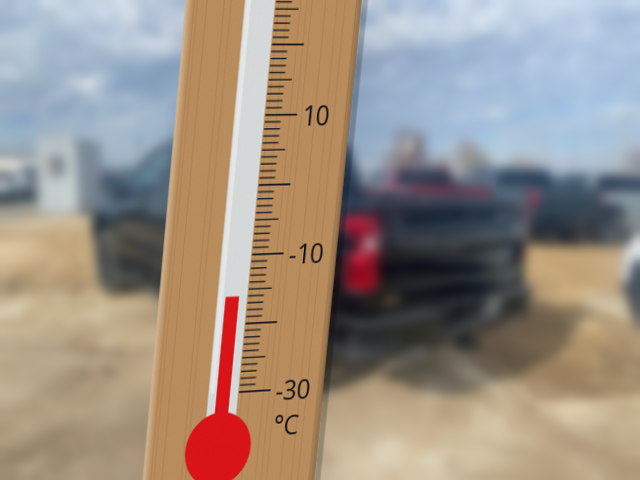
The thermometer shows -16,°C
